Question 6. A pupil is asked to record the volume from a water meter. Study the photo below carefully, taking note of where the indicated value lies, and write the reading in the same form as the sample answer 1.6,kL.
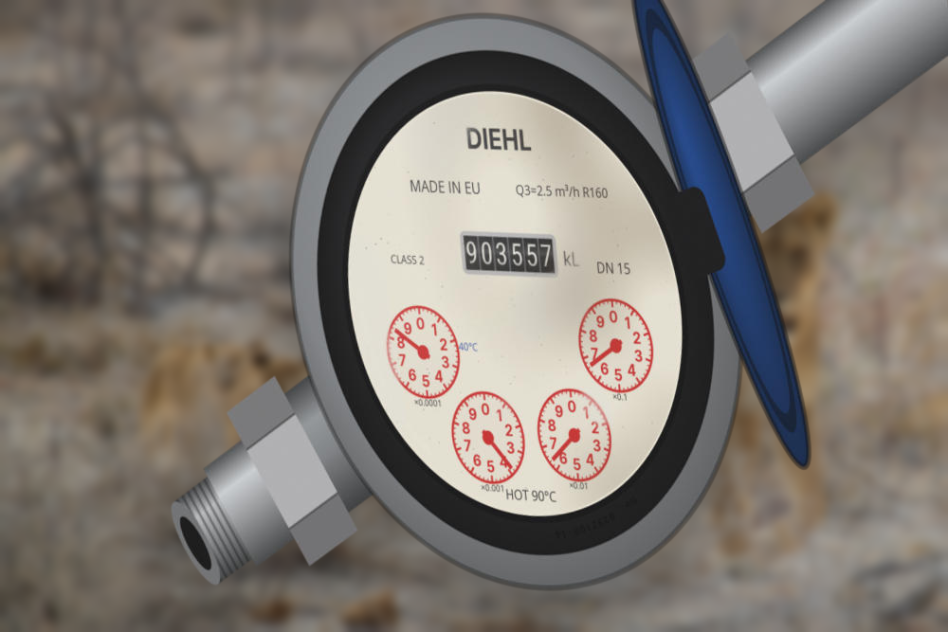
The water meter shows 903557.6638,kL
